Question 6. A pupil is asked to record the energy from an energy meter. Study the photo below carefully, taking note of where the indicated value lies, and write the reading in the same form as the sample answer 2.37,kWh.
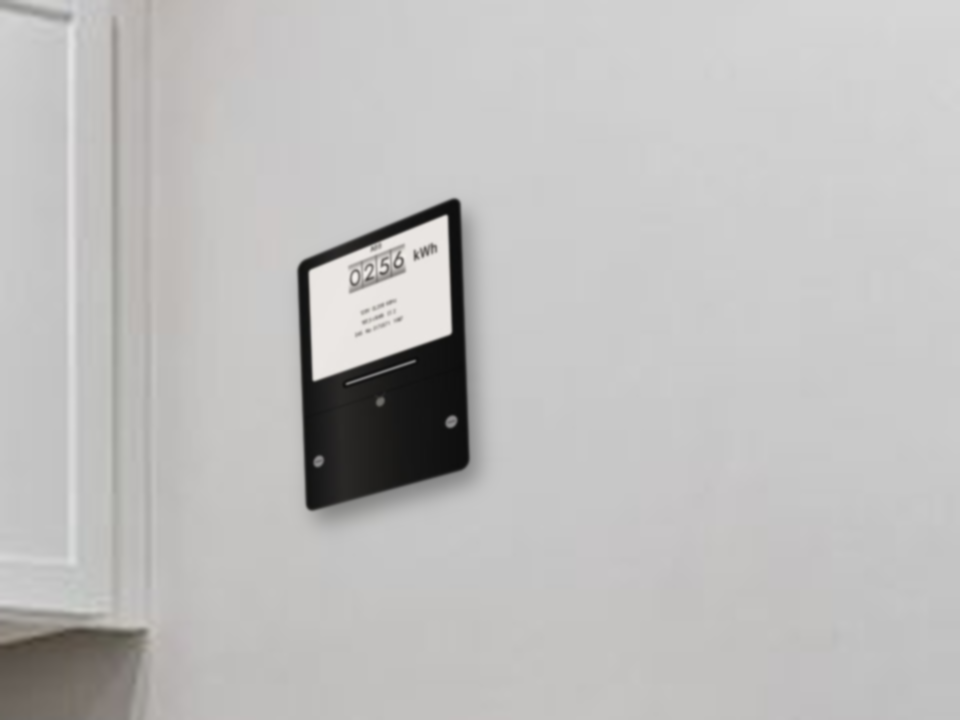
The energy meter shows 256,kWh
